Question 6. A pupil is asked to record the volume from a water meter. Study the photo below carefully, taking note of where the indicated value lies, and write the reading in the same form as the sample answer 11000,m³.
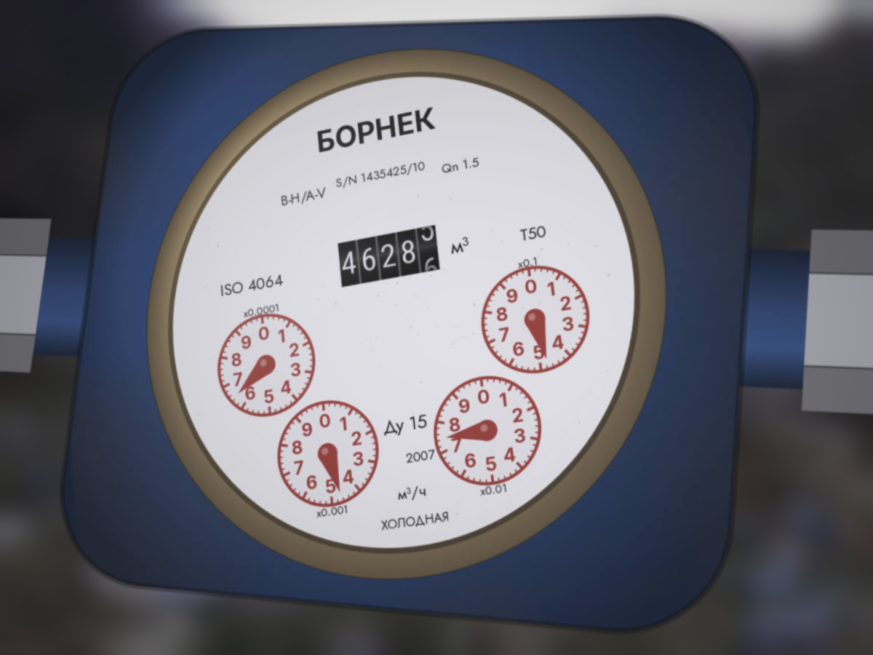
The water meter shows 46285.4746,m³
